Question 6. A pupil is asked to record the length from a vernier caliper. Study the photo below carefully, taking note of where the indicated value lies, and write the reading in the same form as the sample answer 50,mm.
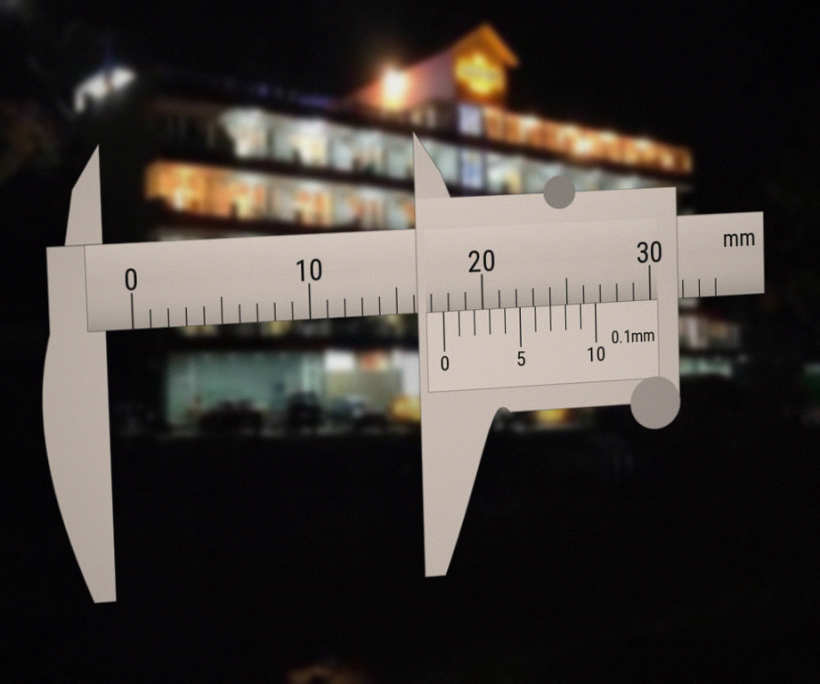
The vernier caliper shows 17.7,mm
